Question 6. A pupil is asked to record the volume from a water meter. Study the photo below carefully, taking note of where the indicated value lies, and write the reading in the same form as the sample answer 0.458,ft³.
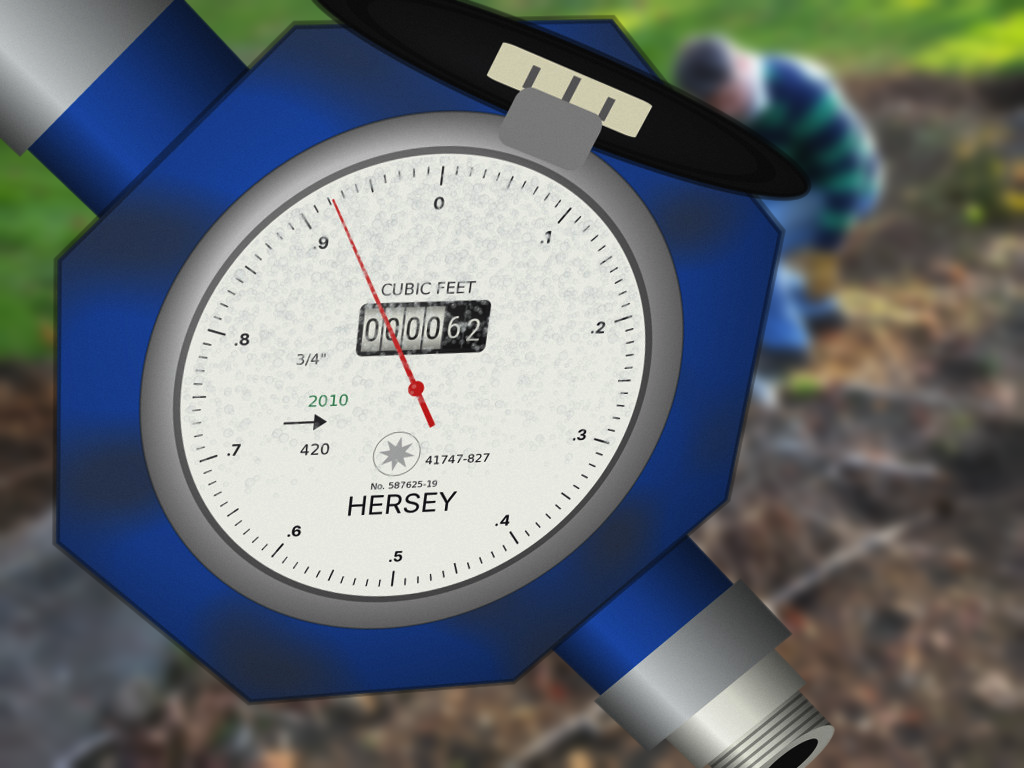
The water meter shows 61.92,ft³
